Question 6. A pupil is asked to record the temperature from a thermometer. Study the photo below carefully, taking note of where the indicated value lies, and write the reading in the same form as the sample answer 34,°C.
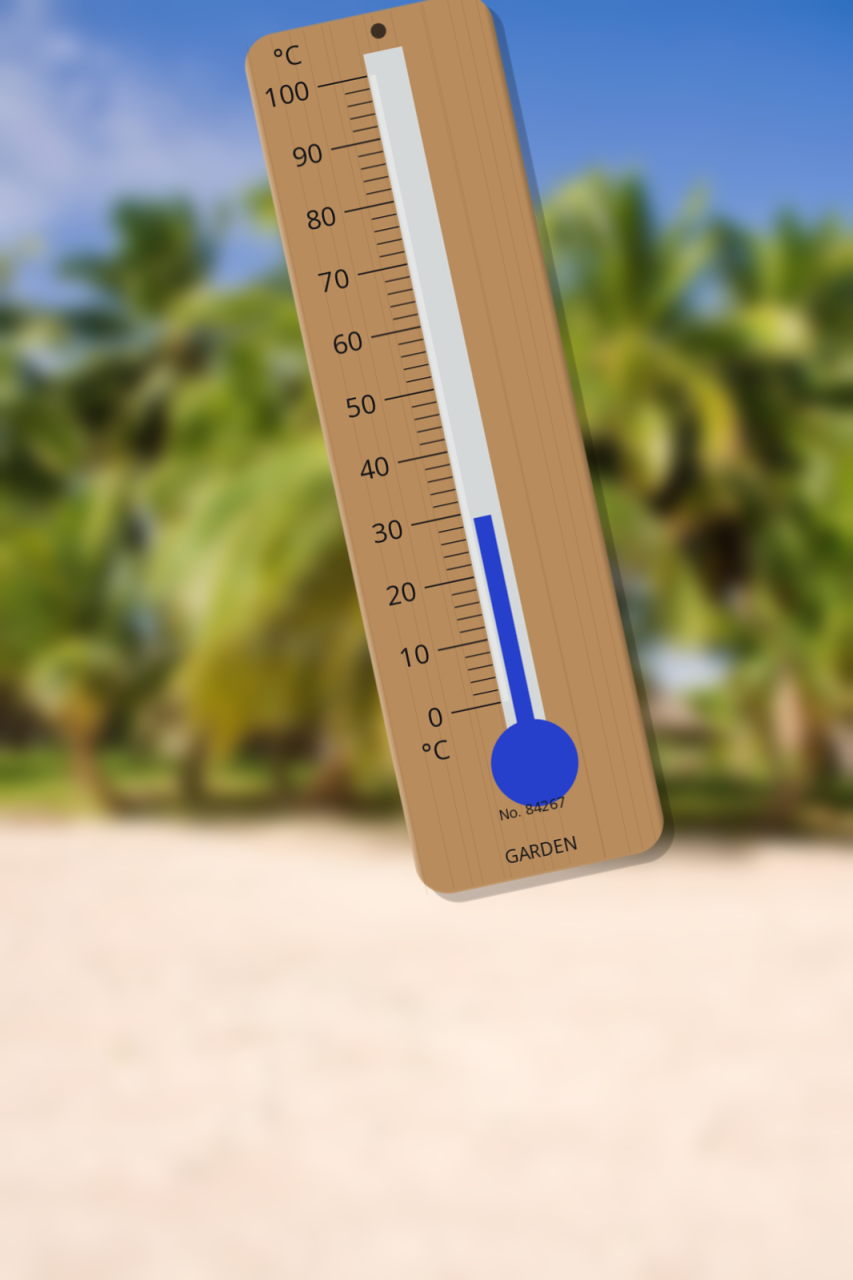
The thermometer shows 29,°C
